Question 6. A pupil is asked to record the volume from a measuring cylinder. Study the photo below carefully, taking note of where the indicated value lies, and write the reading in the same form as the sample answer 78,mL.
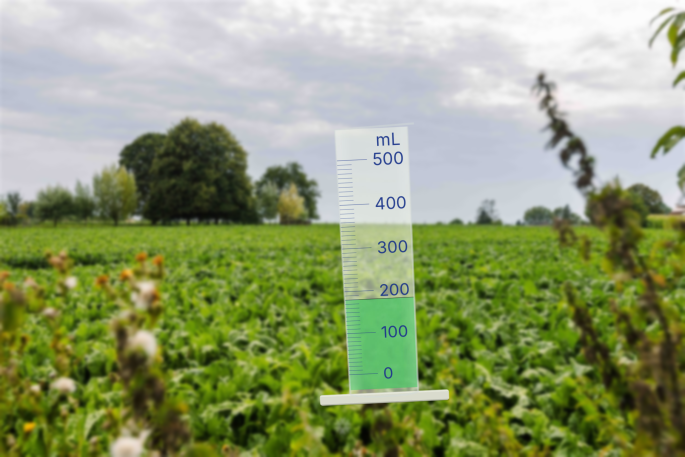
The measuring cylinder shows 180,mL
